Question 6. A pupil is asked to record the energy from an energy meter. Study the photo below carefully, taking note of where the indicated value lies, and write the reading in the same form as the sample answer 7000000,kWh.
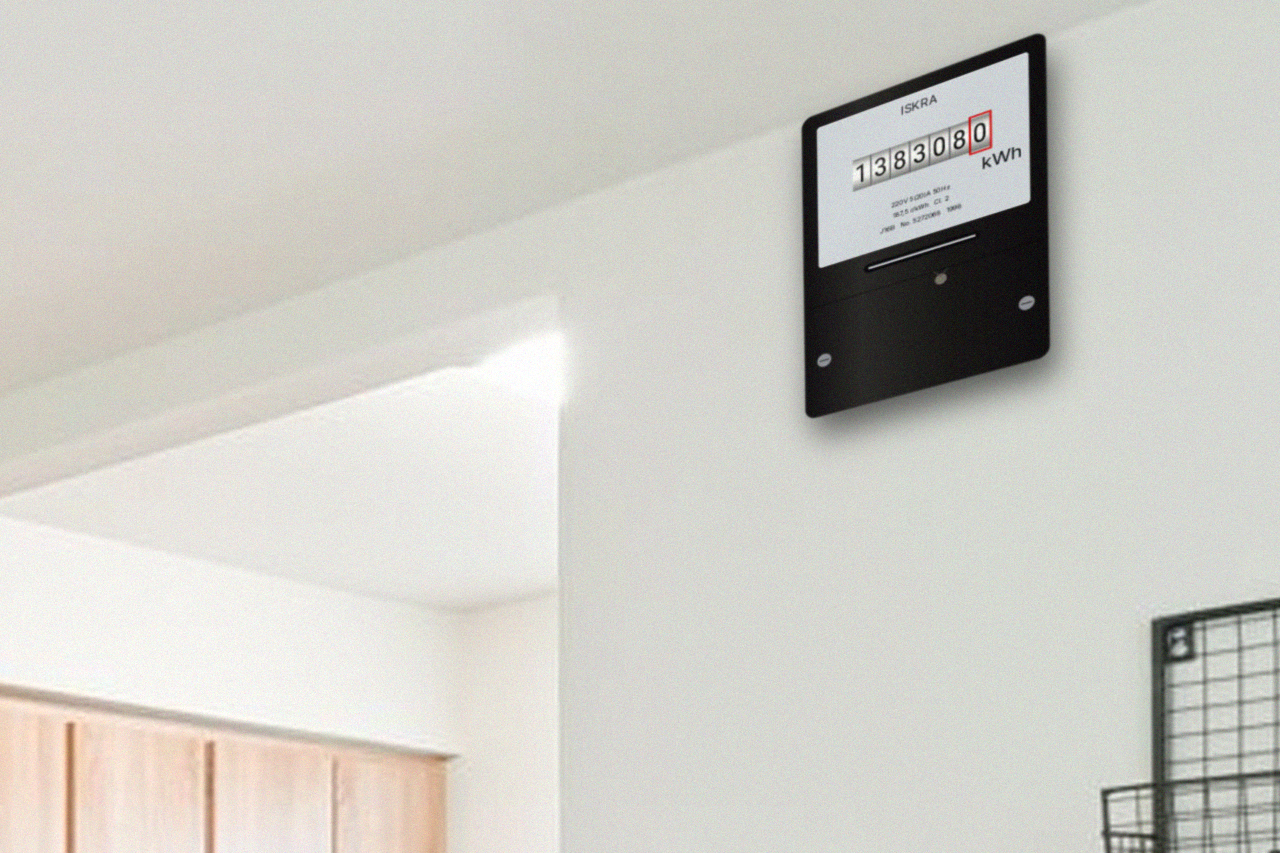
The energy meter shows 138308.0,kWh
